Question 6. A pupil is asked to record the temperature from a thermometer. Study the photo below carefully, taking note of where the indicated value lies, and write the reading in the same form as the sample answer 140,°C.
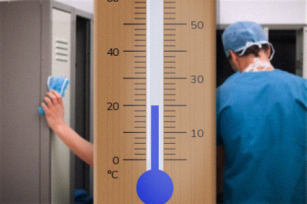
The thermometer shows 20,°C
